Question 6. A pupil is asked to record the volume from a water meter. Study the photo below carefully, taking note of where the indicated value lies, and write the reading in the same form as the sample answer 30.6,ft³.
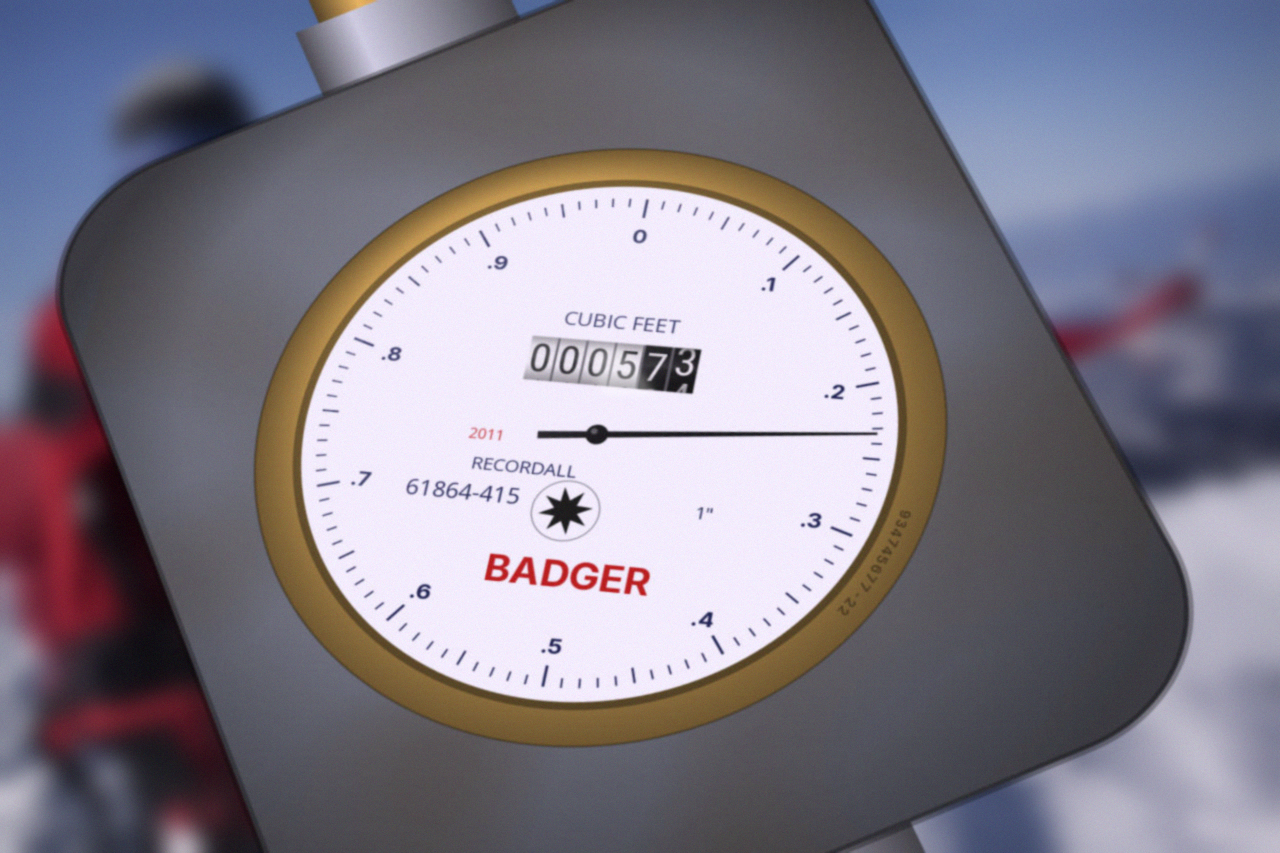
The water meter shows 573.23,ft³
